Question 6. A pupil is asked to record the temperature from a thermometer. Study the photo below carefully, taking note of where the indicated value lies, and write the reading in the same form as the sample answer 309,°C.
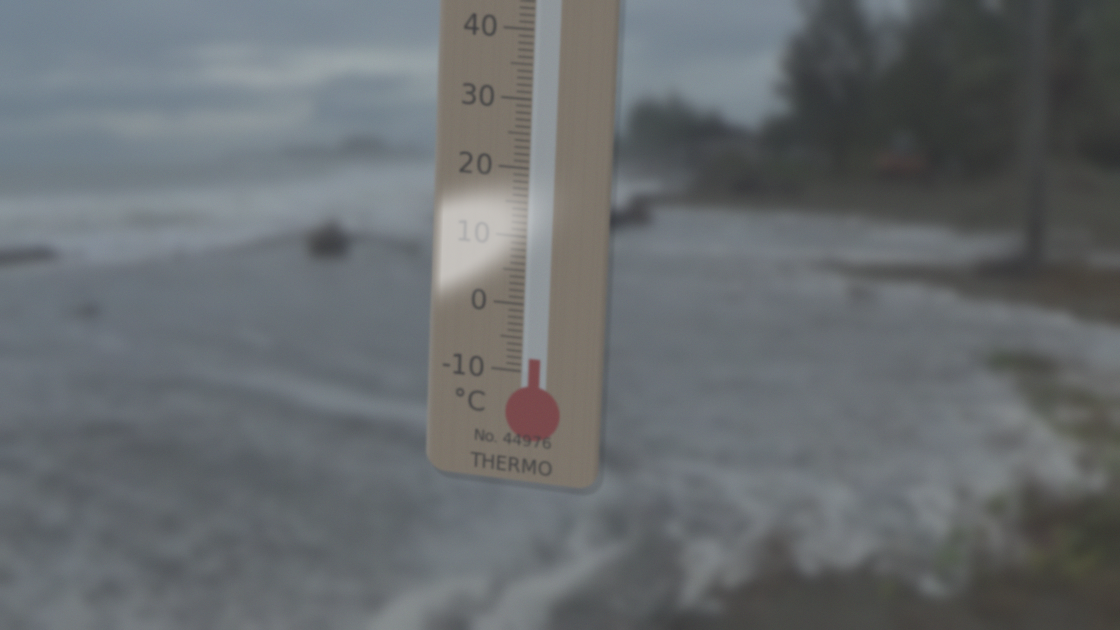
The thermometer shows -8,°C
